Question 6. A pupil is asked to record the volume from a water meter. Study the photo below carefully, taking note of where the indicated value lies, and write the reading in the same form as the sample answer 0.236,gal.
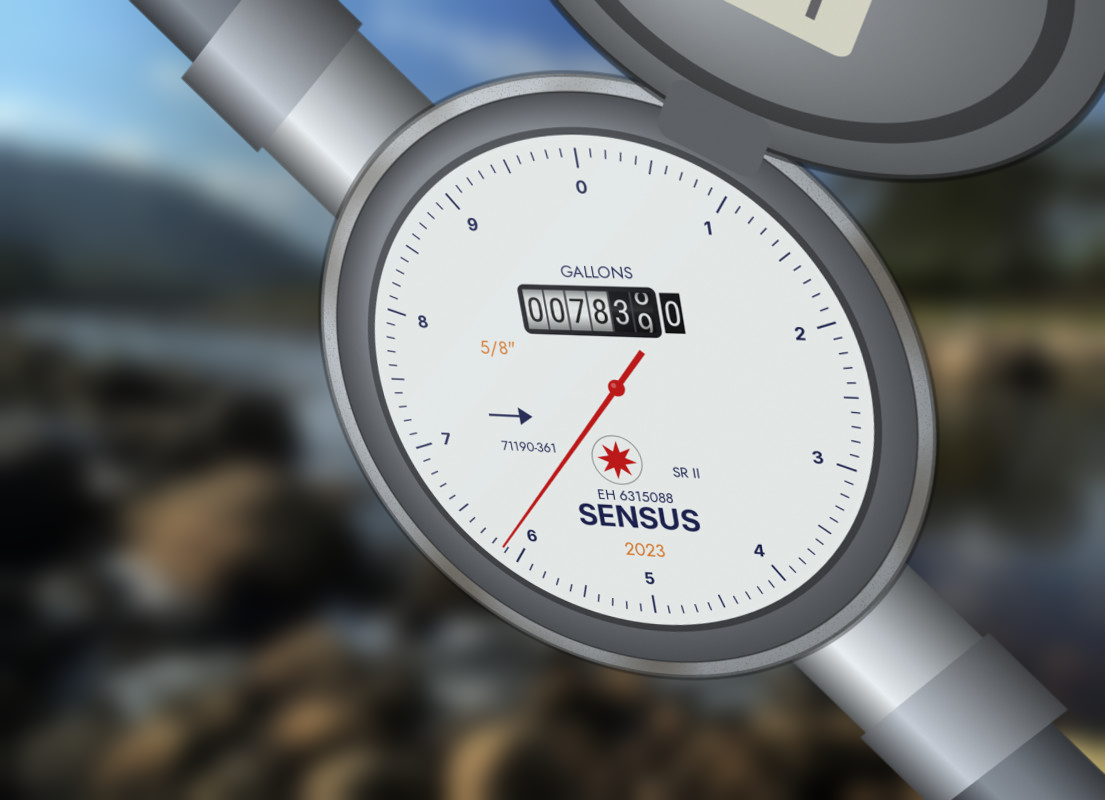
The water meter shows 78386.1,gal
